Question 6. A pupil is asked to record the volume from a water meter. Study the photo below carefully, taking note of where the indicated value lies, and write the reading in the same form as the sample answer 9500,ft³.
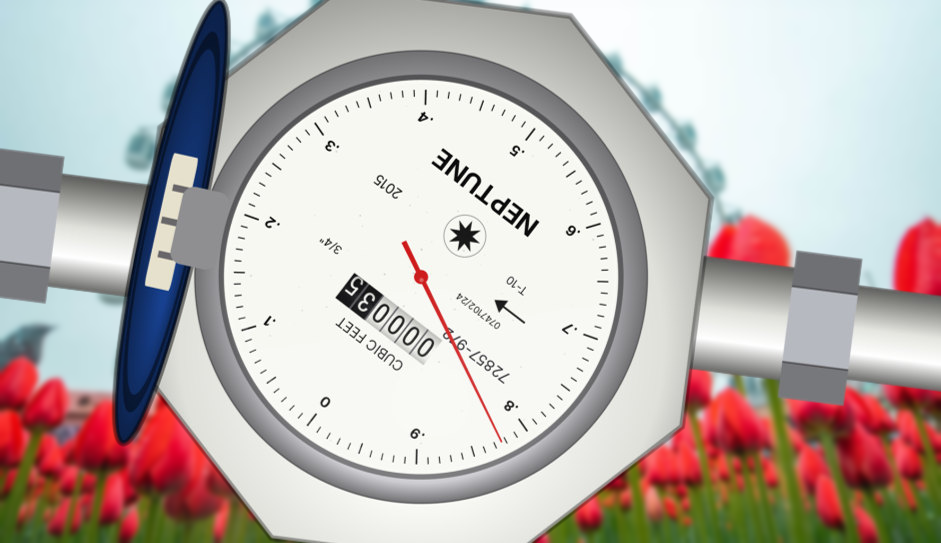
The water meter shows 34.82,ft³
